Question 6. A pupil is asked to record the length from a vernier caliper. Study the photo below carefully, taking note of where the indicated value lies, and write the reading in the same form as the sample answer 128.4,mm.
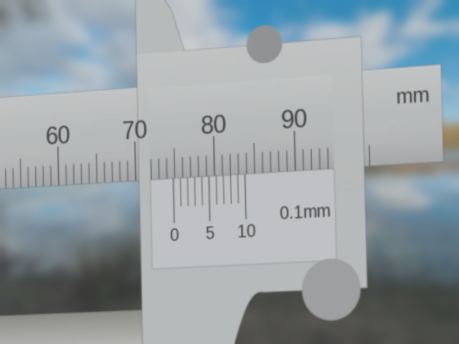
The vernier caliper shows 74.8,mm
